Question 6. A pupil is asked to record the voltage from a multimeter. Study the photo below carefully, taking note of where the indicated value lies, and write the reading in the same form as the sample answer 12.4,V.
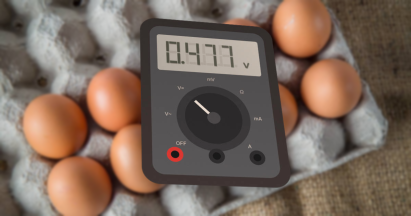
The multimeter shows 0.477,V
